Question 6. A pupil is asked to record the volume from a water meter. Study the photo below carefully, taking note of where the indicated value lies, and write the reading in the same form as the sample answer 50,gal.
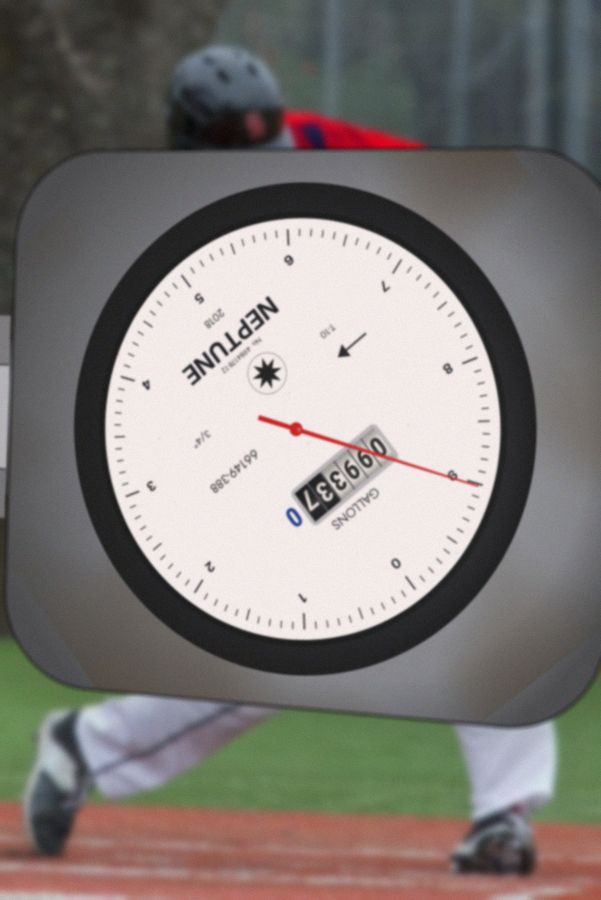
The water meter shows 993369.0,gal
